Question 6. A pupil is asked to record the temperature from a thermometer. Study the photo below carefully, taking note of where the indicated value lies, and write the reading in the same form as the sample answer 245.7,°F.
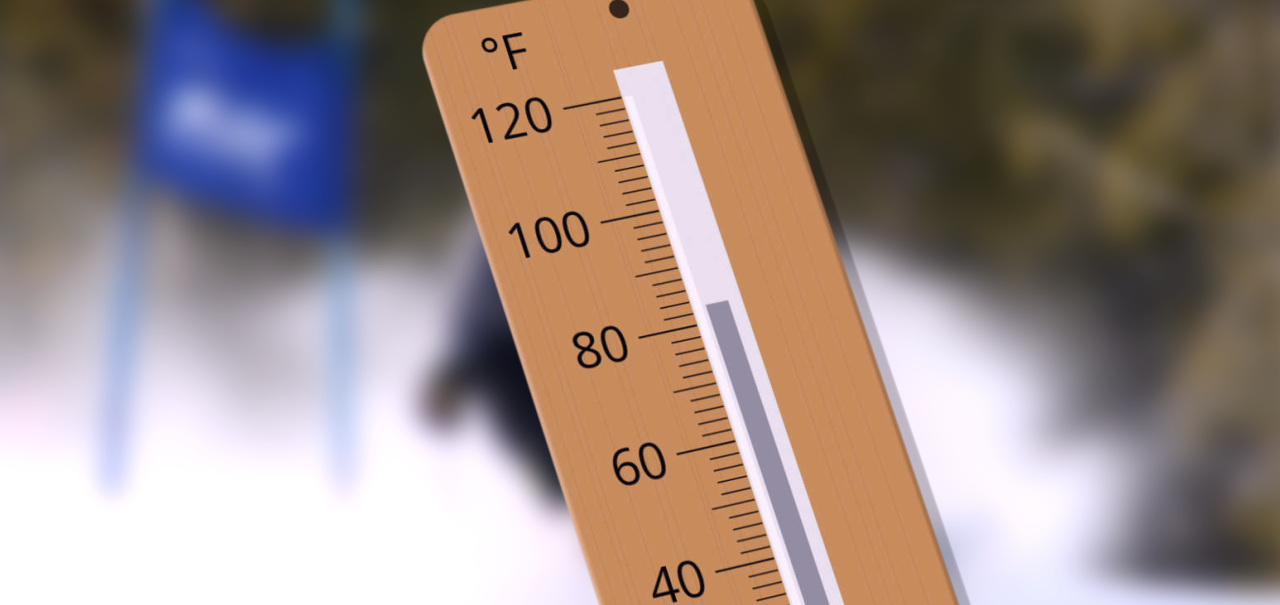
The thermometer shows 83,°F
